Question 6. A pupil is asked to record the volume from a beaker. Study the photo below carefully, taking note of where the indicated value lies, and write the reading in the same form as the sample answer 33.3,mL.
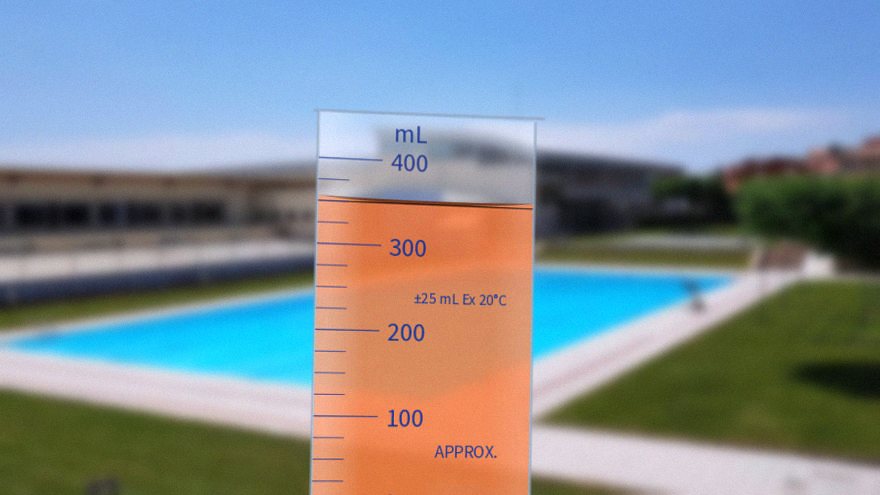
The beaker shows 350,mL
